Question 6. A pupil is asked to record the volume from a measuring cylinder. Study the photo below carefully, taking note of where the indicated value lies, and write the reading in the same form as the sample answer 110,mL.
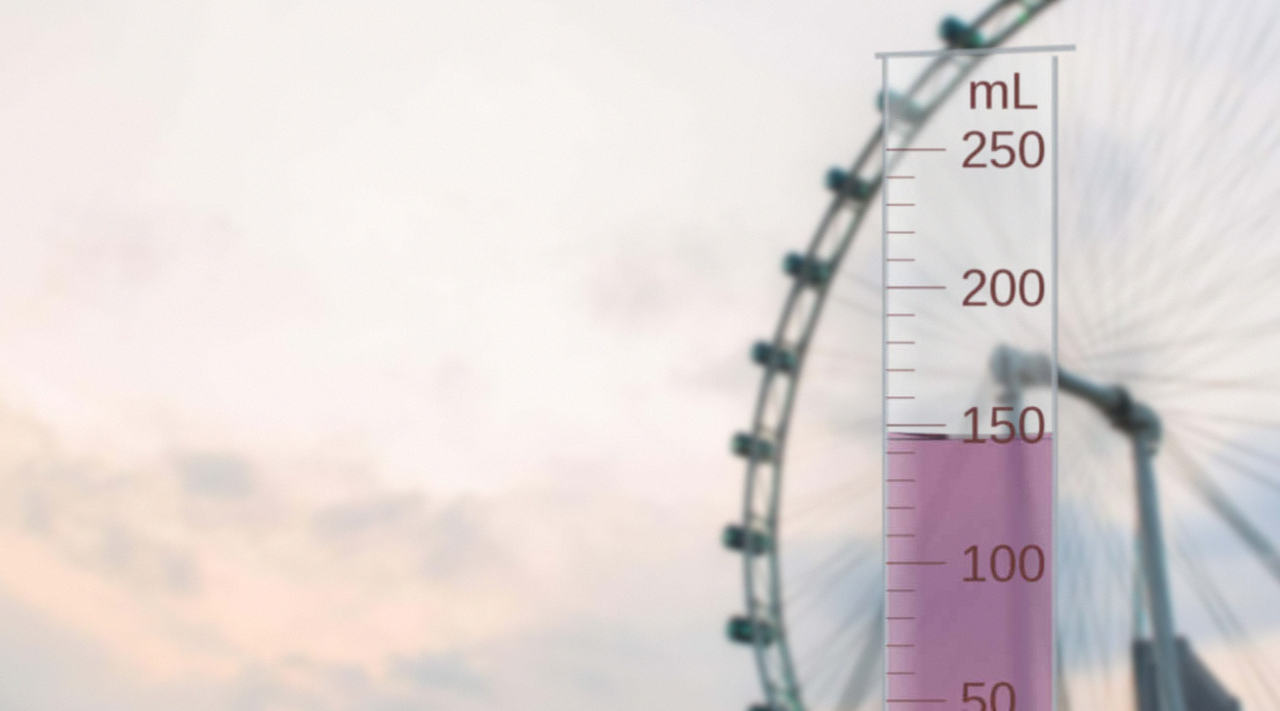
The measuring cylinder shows 145,mL
